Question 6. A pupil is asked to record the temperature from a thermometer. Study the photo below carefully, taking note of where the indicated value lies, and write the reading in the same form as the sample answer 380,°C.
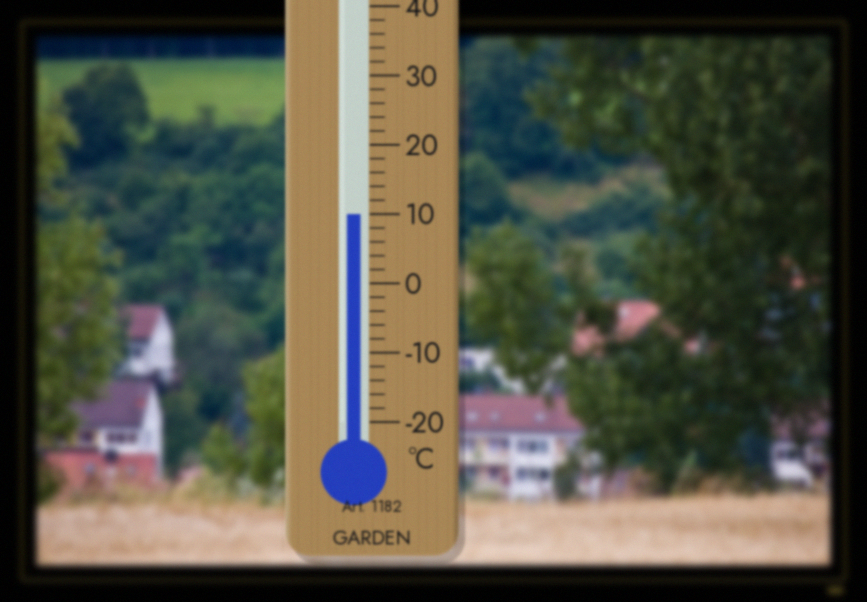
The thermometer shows 10,°C
